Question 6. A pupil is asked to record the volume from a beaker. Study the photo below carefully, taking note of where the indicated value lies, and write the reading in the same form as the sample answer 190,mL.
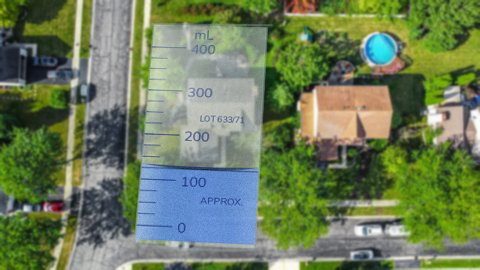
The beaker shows 125,mL
